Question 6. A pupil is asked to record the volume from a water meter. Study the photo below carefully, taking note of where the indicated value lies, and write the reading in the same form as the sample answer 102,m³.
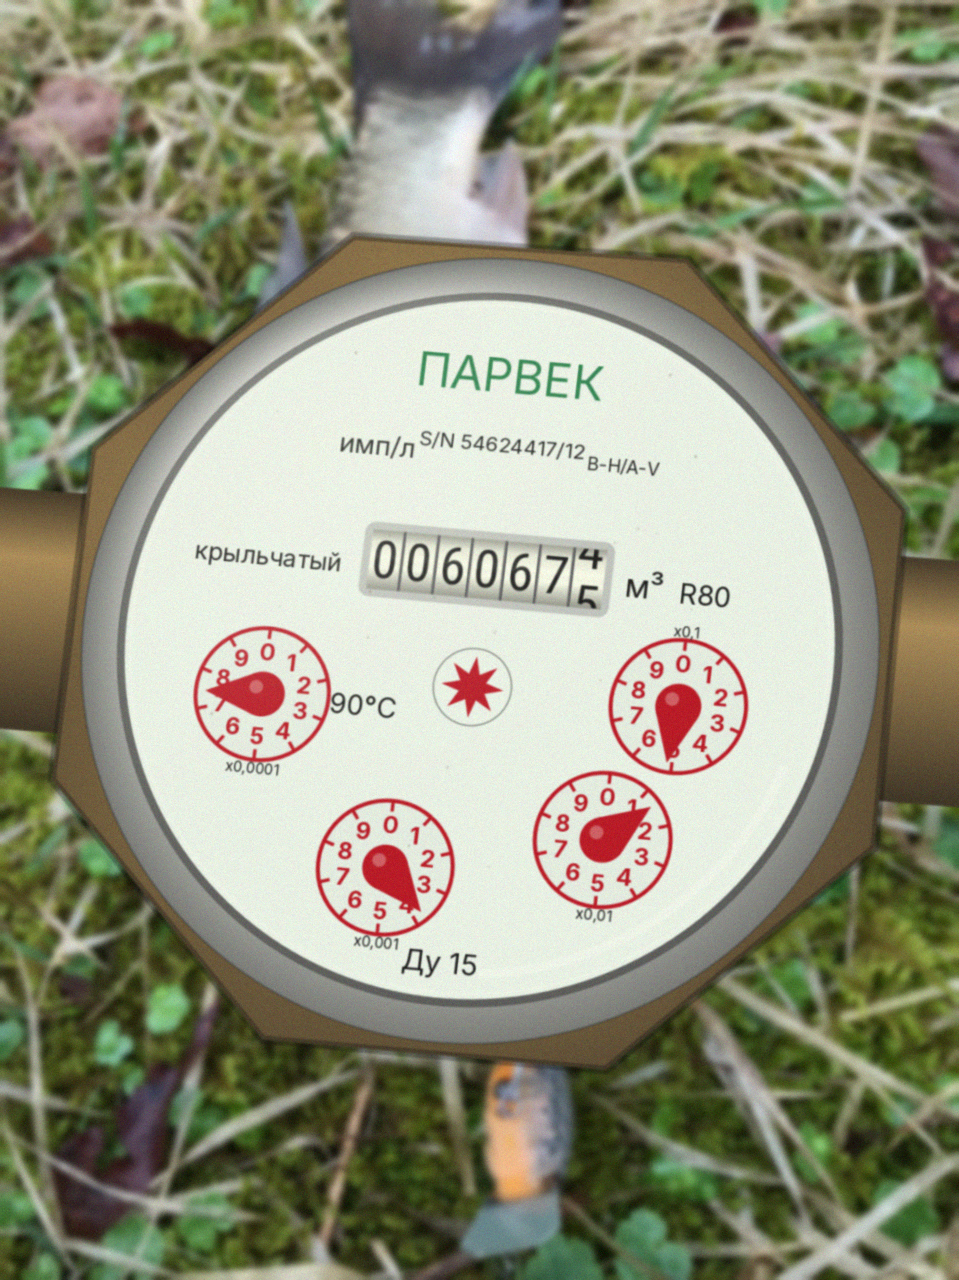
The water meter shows 60674.5137,m³
